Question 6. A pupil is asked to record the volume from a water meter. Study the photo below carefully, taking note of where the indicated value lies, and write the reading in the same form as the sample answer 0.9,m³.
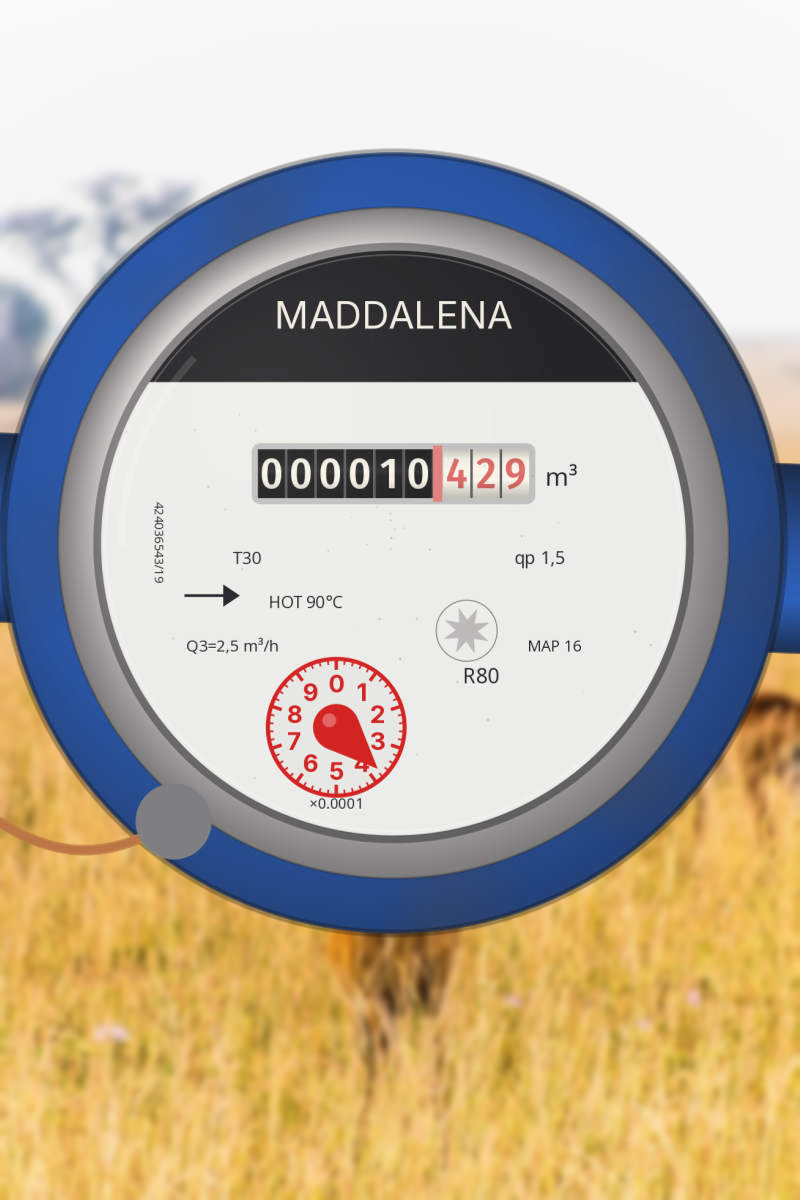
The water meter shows 10.4293,m³
